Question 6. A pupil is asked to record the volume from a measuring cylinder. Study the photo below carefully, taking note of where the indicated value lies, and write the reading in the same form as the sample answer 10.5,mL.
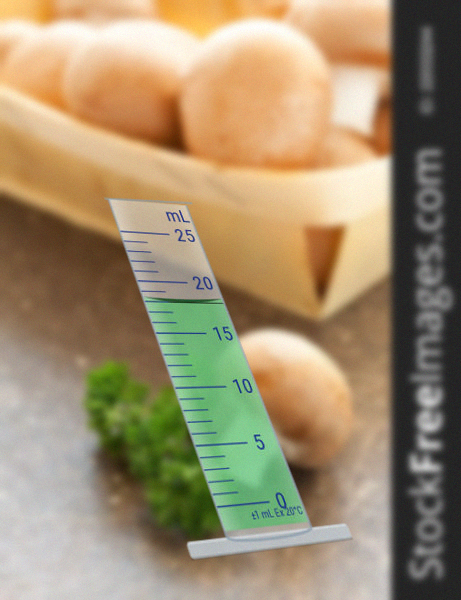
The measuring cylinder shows 18,mL
